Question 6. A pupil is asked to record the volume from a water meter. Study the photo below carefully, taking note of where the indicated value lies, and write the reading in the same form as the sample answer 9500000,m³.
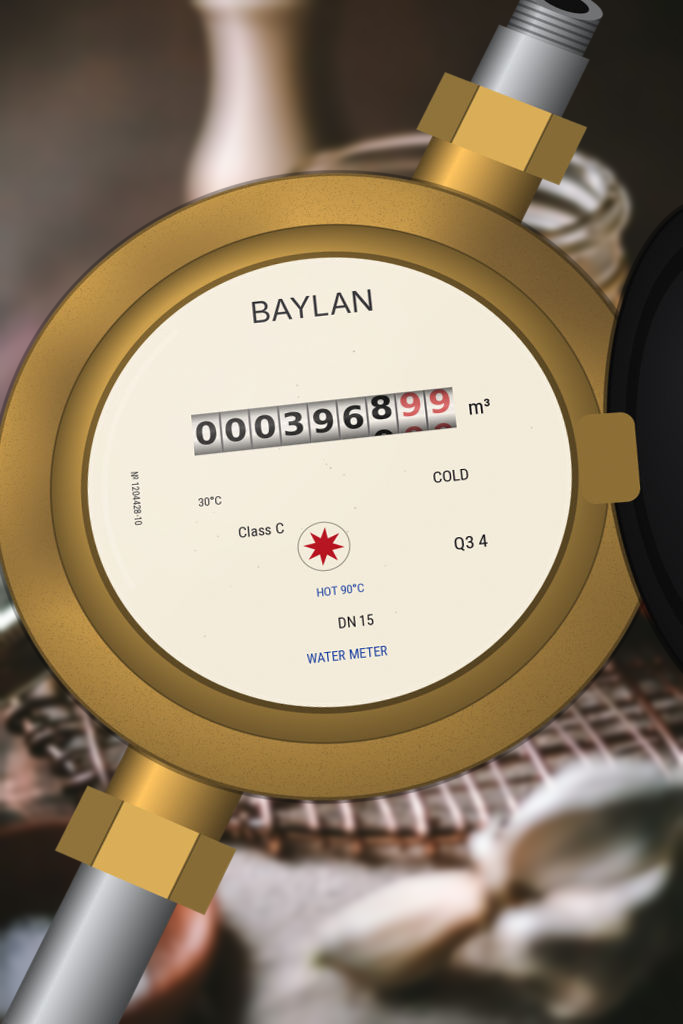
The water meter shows 3968.99,m³
